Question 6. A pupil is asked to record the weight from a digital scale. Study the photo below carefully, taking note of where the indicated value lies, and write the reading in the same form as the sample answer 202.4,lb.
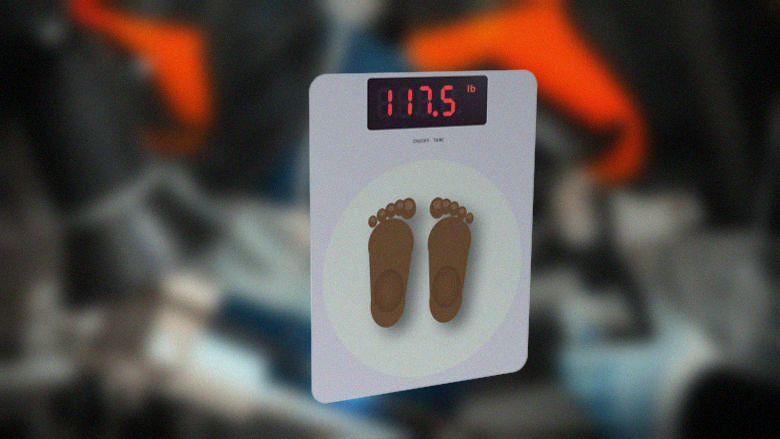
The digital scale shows 117.5,lb
